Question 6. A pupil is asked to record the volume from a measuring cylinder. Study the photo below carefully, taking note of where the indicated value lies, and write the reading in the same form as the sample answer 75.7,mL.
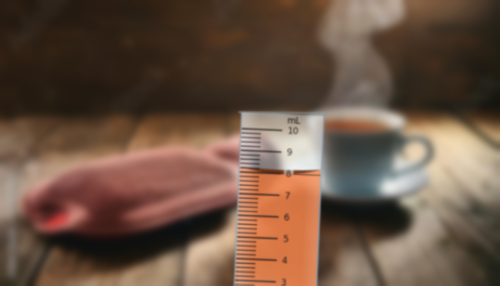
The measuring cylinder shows 8,mL
